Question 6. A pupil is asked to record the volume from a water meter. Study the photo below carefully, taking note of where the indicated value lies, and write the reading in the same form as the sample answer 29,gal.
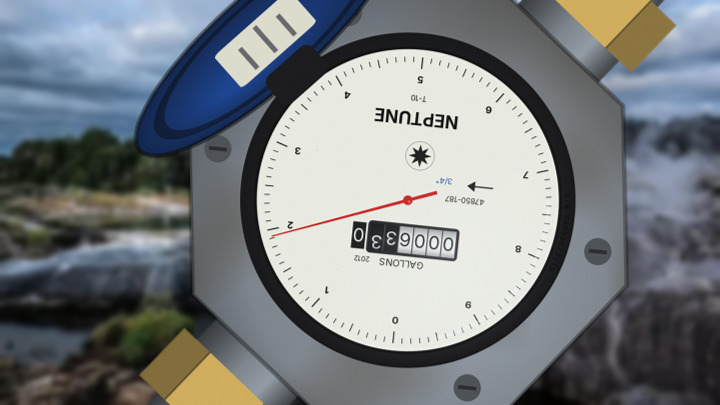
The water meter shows 6331.9,gal
